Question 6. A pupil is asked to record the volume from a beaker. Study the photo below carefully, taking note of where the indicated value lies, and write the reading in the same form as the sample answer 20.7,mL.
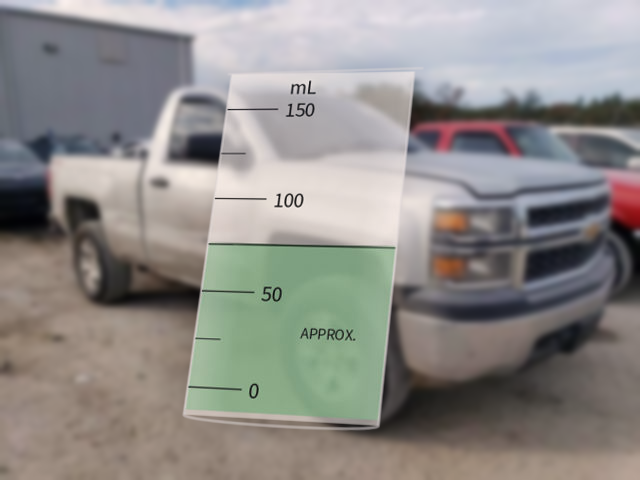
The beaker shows 75,mL
